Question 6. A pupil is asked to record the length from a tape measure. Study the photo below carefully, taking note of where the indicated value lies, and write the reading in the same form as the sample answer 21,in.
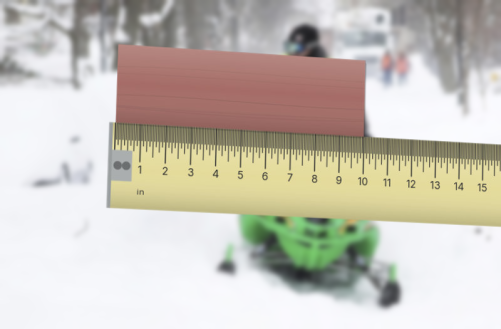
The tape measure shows 10,in
